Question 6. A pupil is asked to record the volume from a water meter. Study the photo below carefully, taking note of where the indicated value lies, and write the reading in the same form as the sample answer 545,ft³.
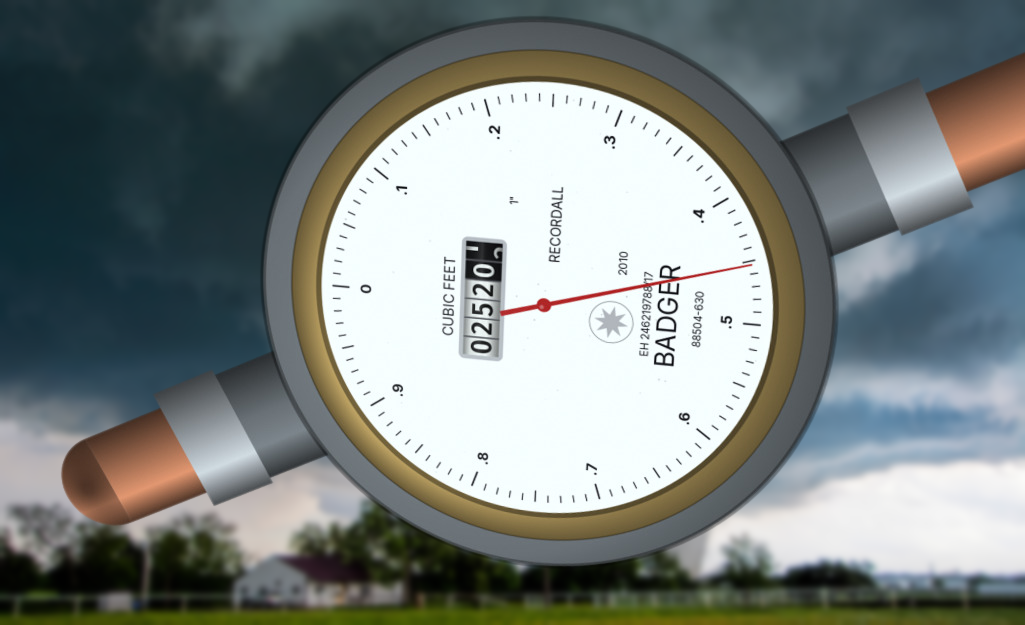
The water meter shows 25201.45,ft³
